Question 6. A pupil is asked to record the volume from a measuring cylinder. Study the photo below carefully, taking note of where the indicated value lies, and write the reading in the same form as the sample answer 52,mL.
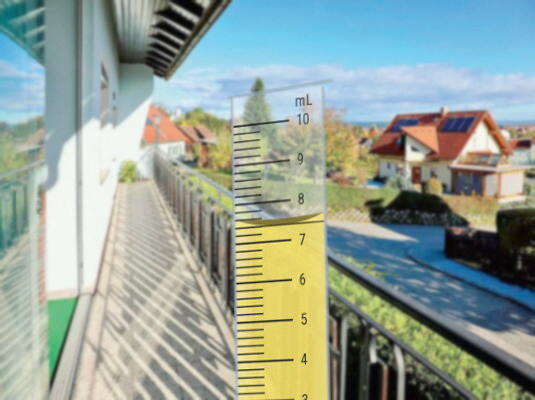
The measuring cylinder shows 7.4,mL
